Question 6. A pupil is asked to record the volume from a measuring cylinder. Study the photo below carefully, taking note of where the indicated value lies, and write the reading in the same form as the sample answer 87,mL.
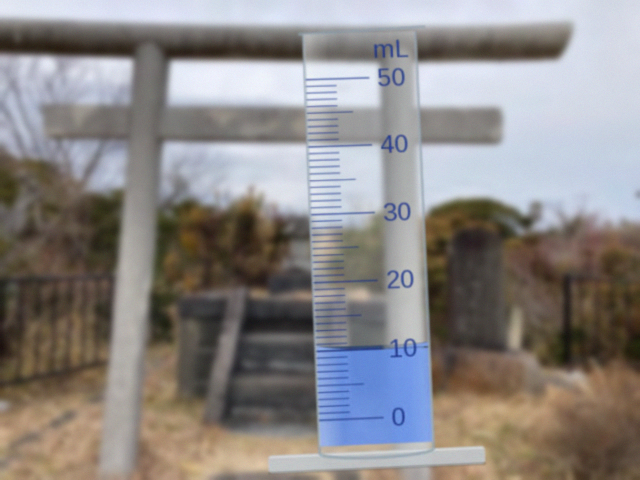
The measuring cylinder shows 10,mL
